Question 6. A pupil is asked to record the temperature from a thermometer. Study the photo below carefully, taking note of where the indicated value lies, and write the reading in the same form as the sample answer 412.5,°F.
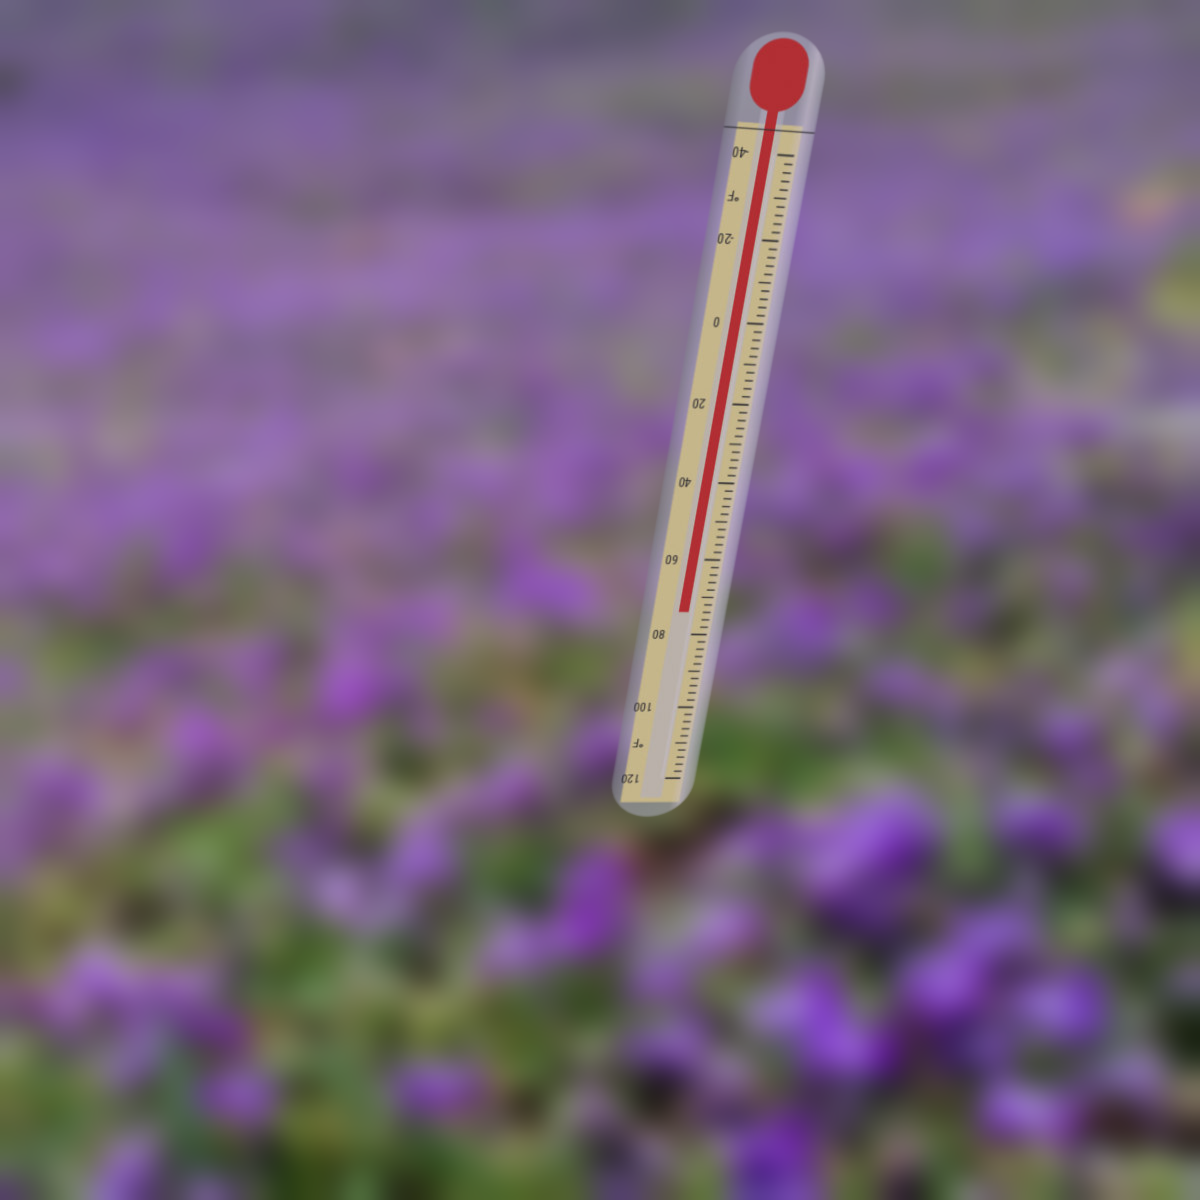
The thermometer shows 74,°F
